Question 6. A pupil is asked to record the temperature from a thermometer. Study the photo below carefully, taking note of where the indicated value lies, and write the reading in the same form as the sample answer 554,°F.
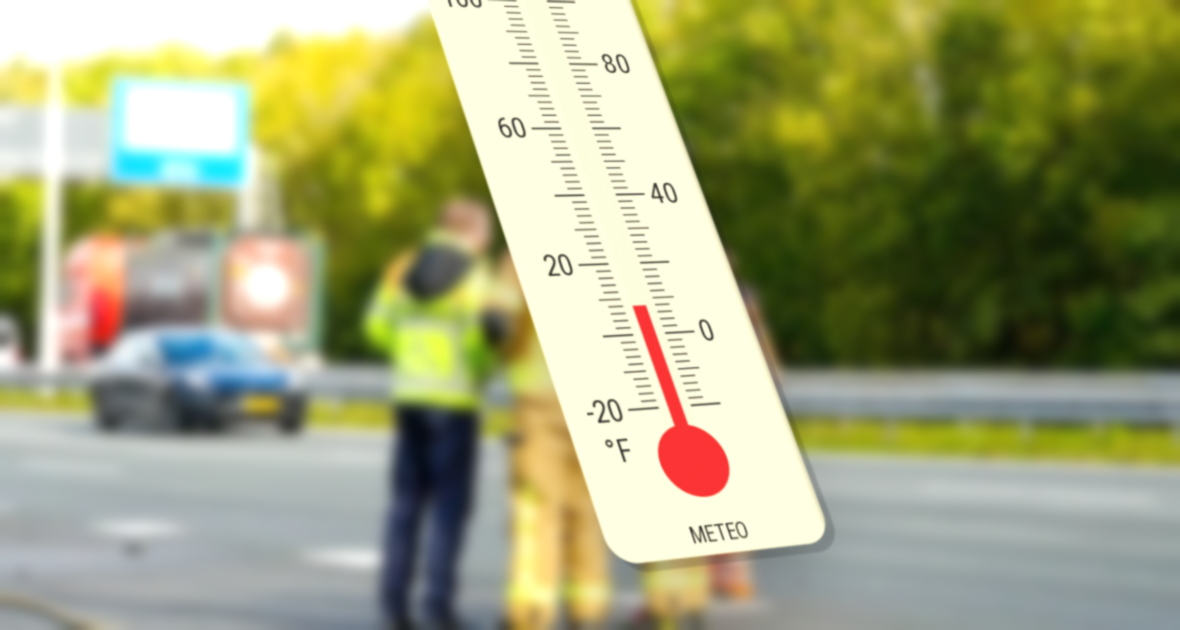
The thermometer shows 8,°F
